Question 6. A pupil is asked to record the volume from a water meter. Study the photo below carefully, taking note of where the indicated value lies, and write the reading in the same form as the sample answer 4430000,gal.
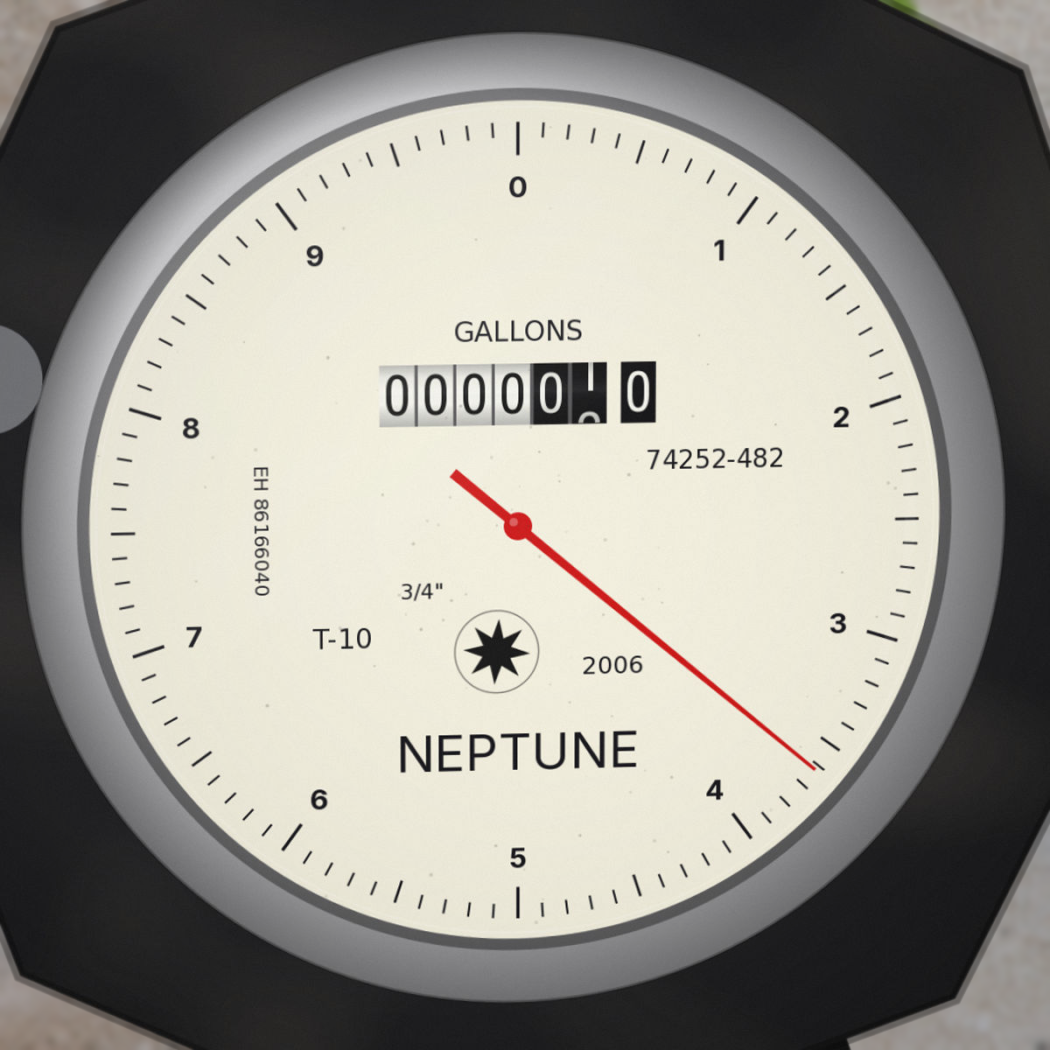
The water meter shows 13.6,gal
